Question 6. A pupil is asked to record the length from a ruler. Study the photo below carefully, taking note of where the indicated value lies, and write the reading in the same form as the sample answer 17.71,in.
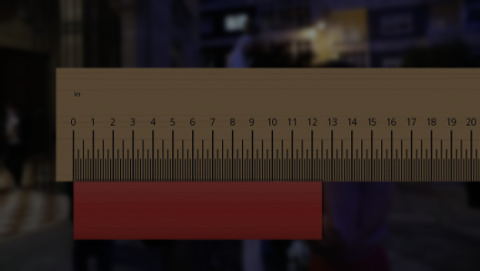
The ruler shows 12.5,in
